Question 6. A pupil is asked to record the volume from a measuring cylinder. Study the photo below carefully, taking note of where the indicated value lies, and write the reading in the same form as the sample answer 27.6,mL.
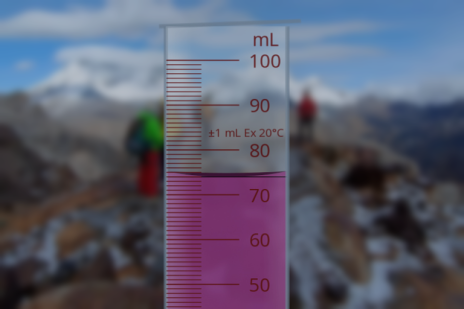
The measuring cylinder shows 74,mL
